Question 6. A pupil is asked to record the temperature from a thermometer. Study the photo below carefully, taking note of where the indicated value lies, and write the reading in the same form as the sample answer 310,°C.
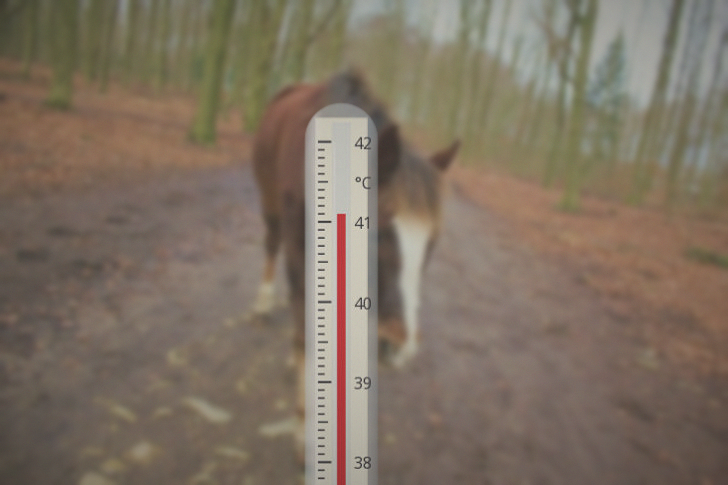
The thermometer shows 41.1,°C
